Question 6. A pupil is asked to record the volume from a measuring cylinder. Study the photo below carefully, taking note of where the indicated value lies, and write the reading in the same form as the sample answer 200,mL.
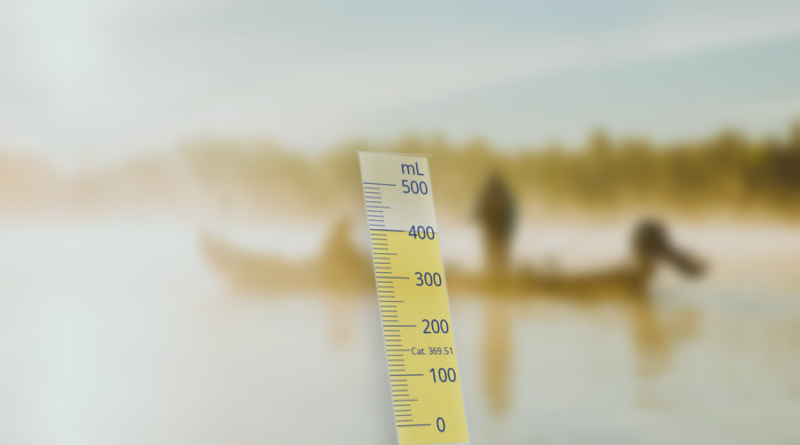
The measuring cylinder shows 400,mL
